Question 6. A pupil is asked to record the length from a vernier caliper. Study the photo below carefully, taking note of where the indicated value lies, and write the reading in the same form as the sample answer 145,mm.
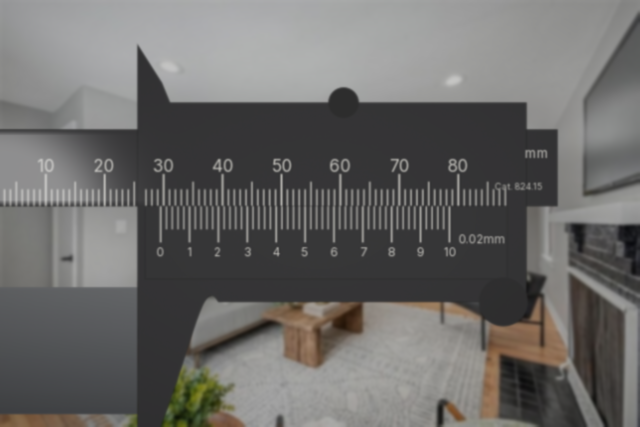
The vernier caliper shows 29.5,mm
